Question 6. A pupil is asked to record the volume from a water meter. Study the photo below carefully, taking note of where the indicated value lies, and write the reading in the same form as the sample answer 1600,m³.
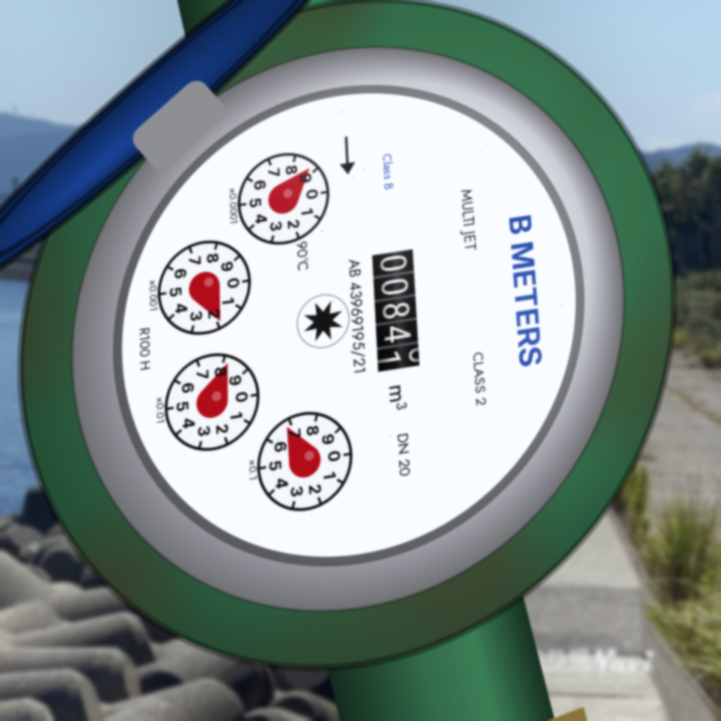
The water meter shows 840.6818,m³
